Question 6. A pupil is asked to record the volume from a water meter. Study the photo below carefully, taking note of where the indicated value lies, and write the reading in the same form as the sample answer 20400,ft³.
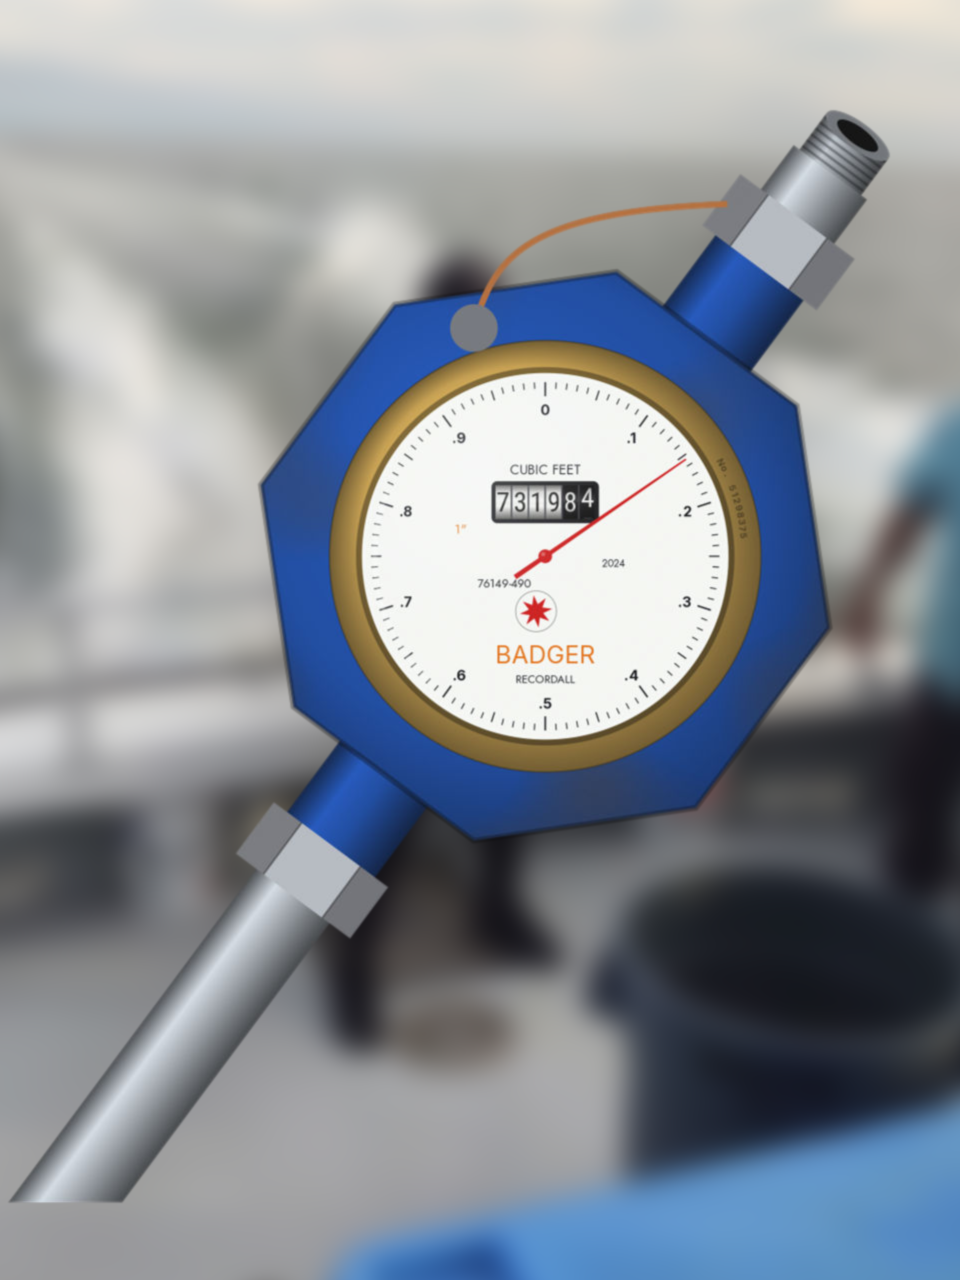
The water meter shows 731984.15,ft³
